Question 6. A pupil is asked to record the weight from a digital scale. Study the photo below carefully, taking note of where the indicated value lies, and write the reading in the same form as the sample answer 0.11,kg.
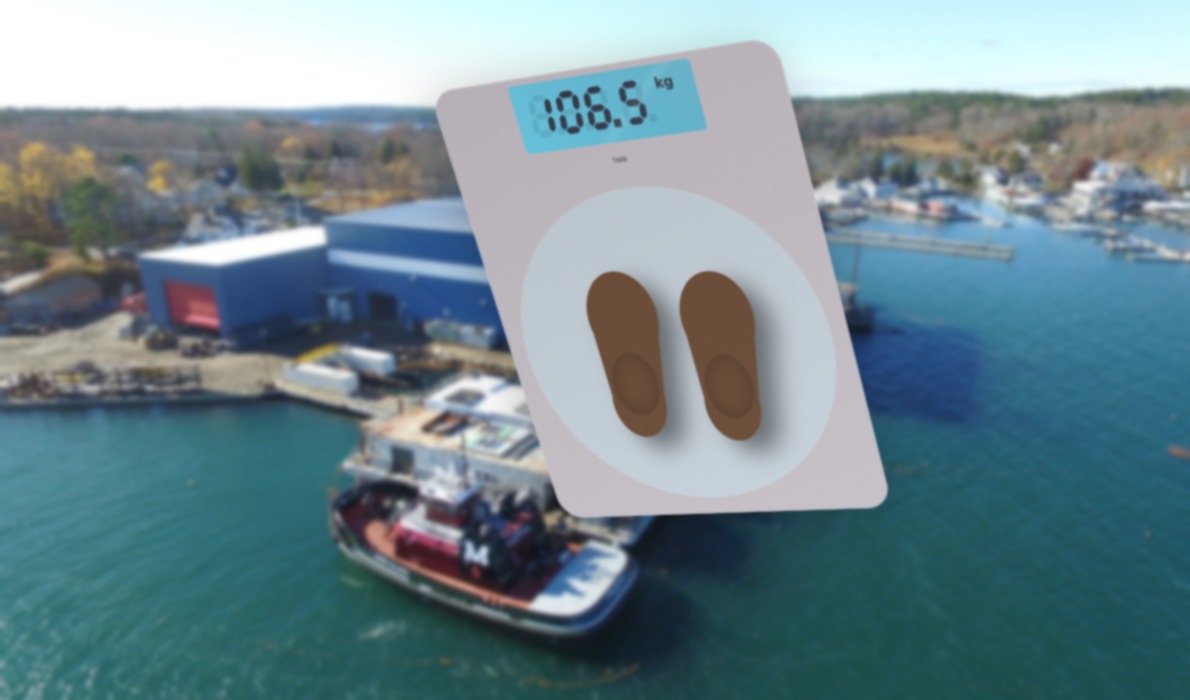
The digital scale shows 106.5,kg
